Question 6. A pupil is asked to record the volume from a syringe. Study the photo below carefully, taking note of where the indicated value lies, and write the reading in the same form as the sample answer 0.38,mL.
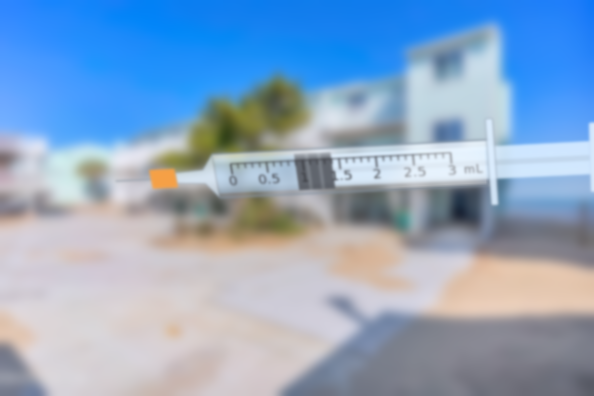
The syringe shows 0.9,mL
